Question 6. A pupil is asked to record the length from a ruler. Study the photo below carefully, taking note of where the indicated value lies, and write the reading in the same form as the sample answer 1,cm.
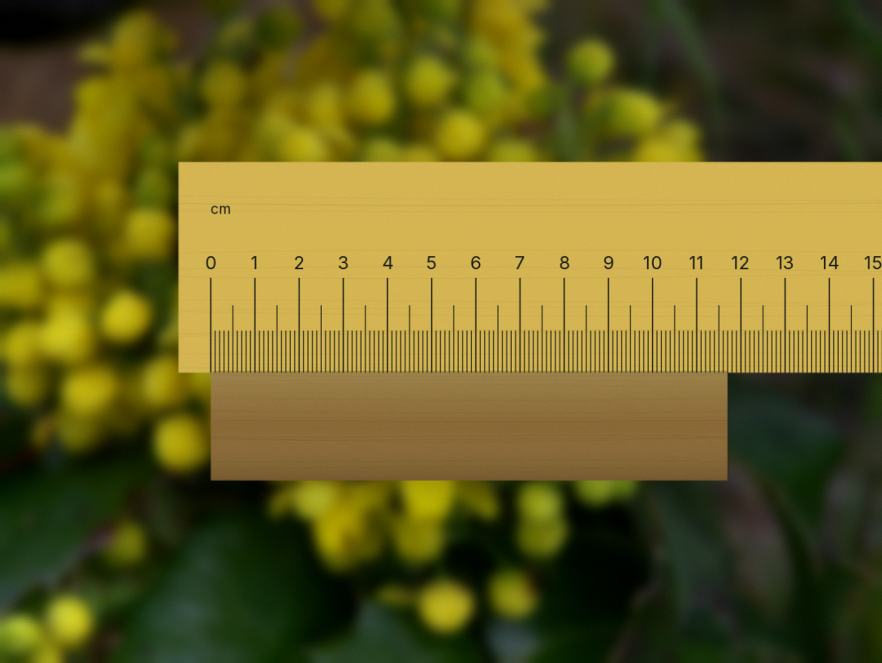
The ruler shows 11.7,cm
